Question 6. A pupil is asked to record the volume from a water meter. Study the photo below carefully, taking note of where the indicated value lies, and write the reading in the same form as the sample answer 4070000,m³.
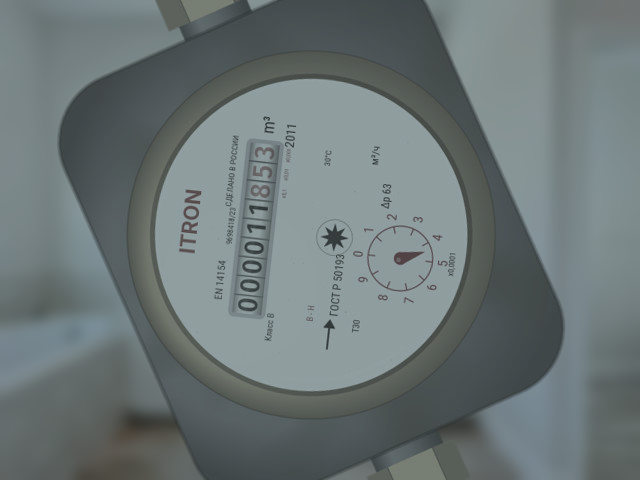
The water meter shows 11.8534,m³
